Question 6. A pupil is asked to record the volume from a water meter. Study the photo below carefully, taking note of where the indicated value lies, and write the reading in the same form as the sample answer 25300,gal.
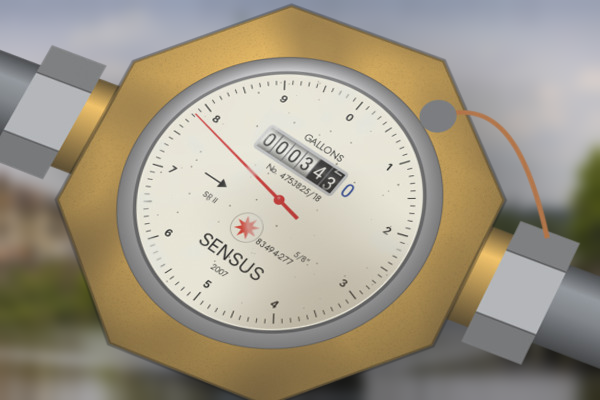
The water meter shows 3427.8,gal
